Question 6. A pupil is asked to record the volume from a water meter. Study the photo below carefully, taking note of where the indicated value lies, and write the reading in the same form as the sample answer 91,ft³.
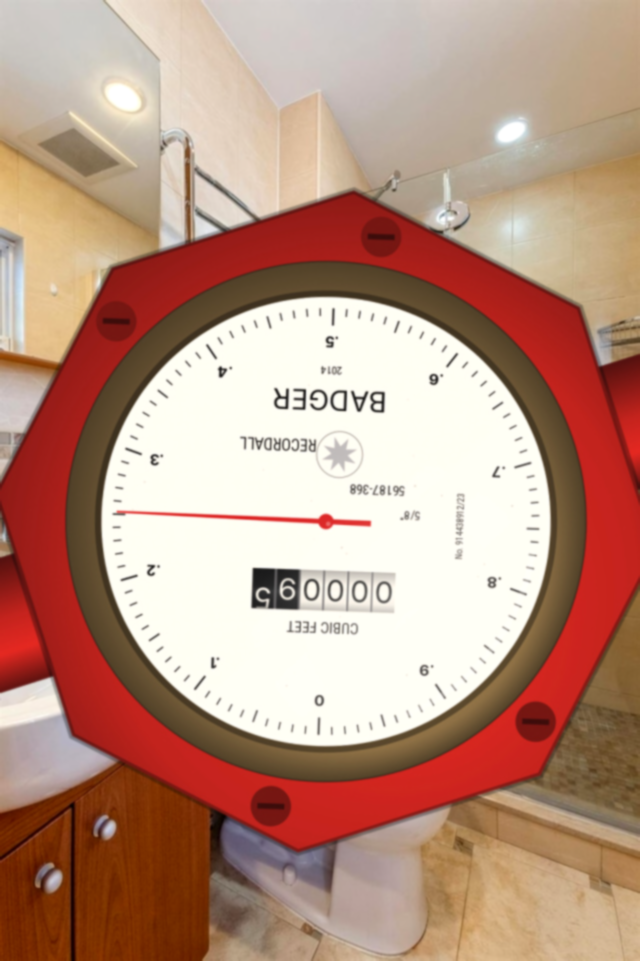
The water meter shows 95.25,ft³
